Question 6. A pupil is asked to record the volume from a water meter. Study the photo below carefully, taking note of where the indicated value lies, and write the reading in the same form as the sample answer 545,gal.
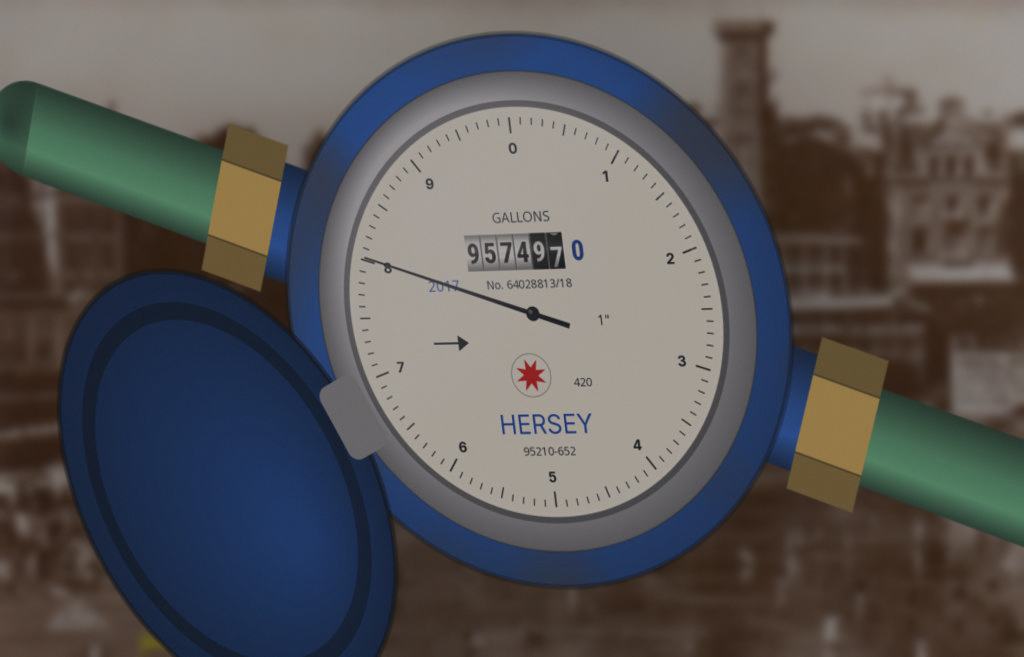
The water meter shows 9574968.0,gal
